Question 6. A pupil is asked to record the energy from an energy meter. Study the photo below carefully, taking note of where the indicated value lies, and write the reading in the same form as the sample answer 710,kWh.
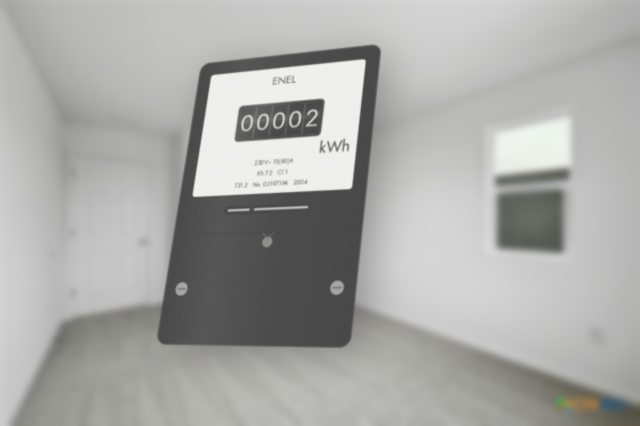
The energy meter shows 2,kWh
